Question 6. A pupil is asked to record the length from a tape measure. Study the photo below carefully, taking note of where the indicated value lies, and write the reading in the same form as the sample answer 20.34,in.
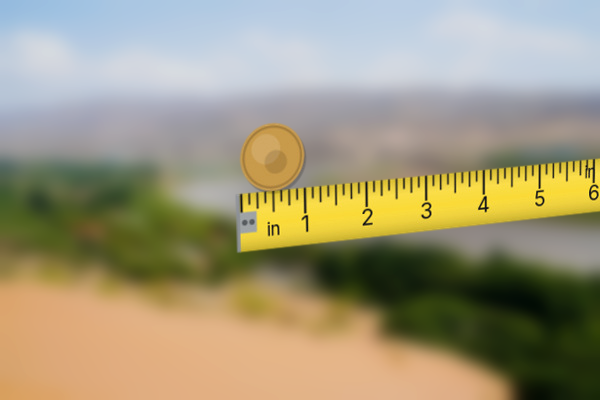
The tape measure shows 1,in
